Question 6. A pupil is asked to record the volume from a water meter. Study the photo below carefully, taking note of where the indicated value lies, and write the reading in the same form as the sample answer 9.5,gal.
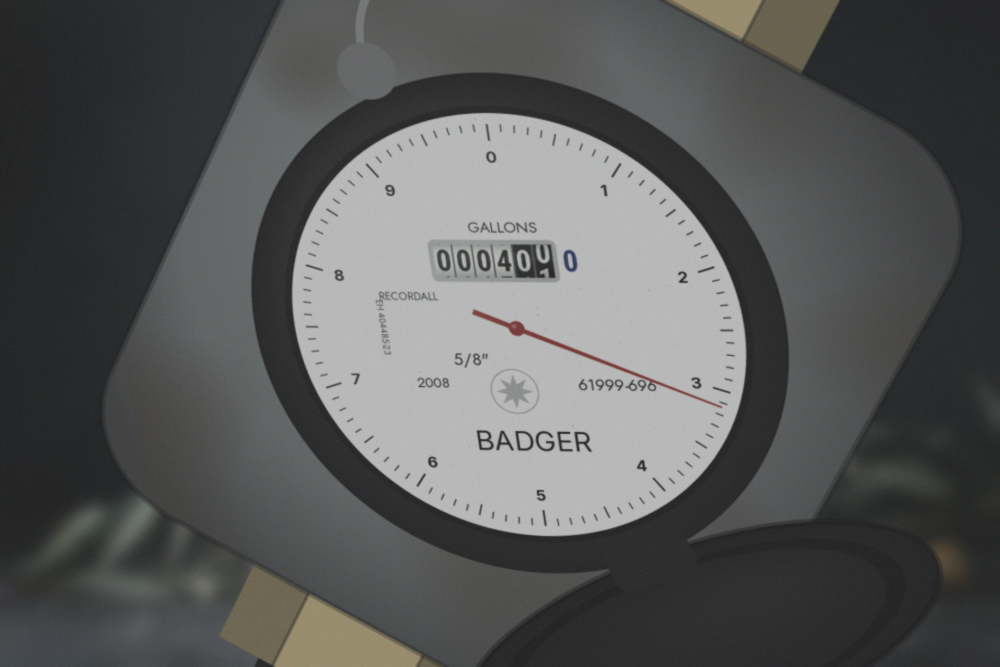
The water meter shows 4003.1,gal
